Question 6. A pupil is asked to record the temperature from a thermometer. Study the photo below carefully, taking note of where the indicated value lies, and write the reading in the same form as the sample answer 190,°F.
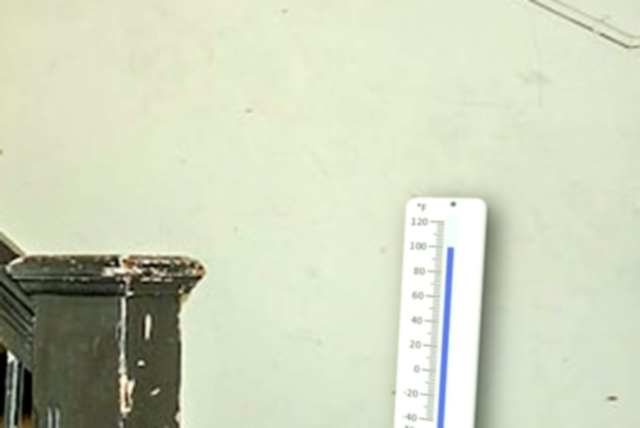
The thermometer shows 100,°F
